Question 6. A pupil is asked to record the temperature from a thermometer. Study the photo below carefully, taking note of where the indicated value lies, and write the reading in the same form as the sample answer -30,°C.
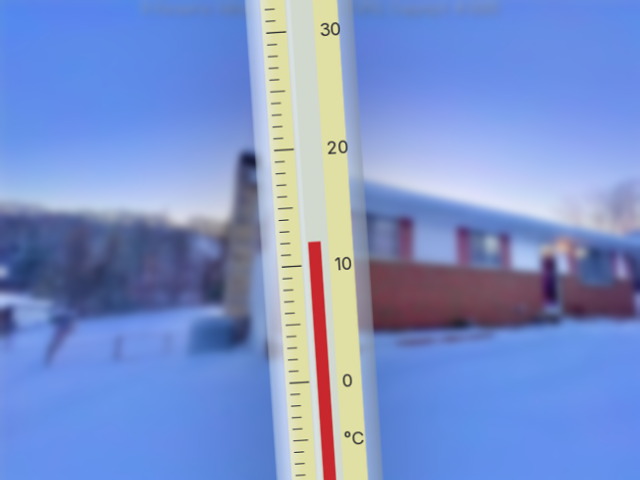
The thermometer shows 12,°C
